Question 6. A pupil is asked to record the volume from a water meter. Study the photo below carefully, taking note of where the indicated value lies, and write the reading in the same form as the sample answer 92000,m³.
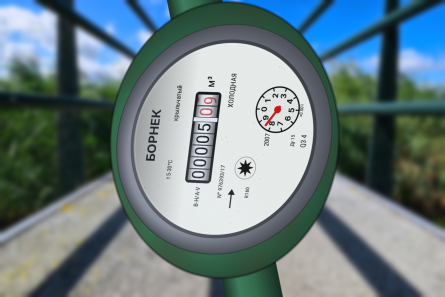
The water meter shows 5.088,m³
